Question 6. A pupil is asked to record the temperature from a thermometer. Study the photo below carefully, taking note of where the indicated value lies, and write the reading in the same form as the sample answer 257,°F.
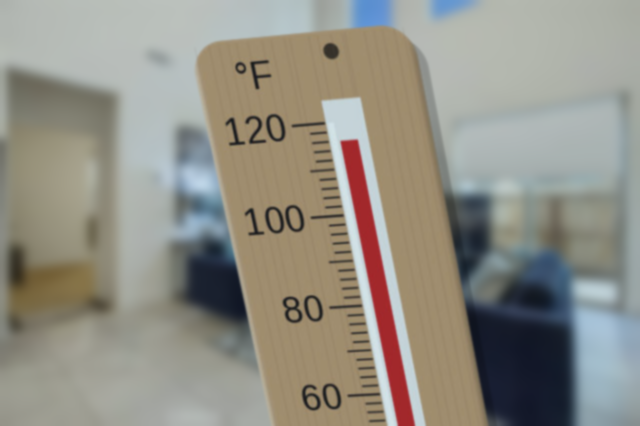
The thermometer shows 116,°F
